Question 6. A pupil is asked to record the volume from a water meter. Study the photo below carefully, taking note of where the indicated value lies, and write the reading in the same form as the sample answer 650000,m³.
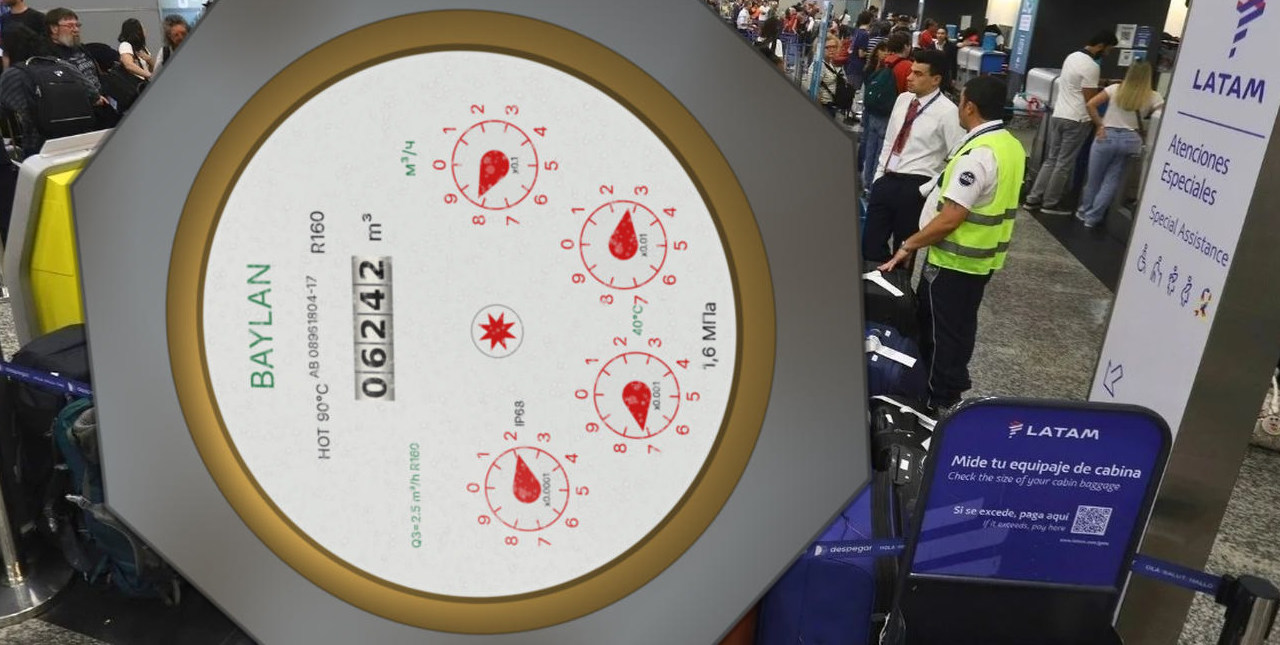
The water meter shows 6242.8272,m³
